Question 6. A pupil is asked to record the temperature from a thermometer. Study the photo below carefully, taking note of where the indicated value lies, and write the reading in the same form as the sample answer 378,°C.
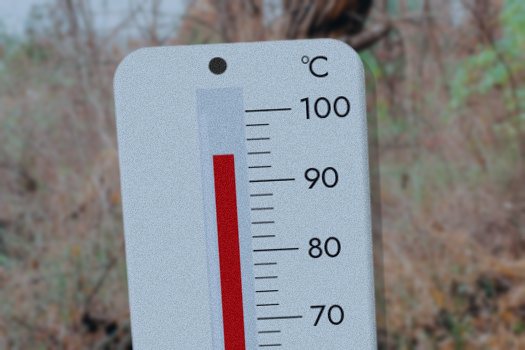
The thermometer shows 94,°C
